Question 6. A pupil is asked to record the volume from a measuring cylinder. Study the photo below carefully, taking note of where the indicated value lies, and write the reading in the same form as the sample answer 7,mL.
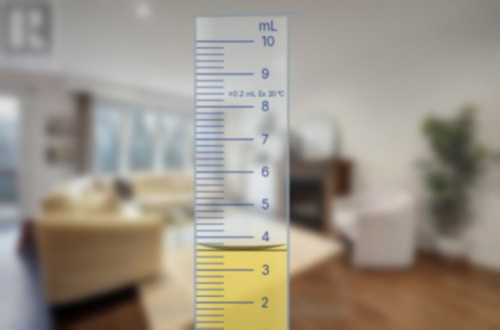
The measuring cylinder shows 3.6,mL
